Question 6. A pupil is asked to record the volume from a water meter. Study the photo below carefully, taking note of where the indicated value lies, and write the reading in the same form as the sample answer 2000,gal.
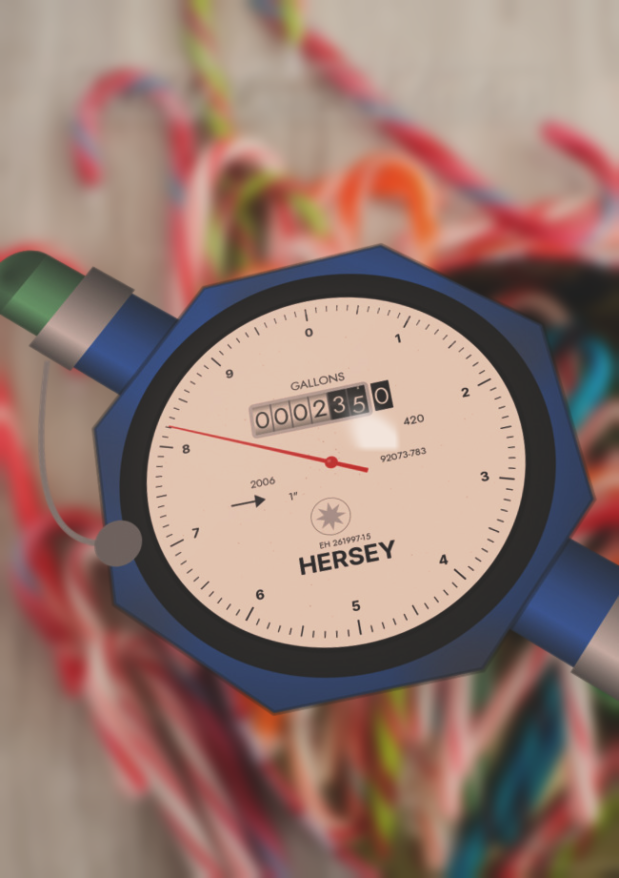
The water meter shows 2348.2,gal
